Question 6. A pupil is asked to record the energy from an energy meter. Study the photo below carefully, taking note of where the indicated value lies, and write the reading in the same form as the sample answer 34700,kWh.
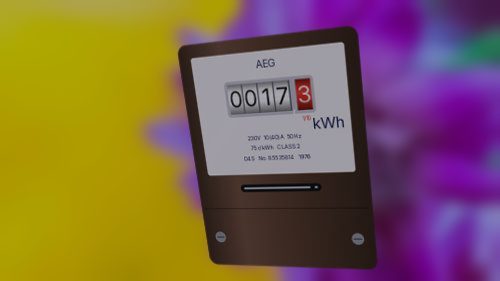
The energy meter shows 17.3,kWh
